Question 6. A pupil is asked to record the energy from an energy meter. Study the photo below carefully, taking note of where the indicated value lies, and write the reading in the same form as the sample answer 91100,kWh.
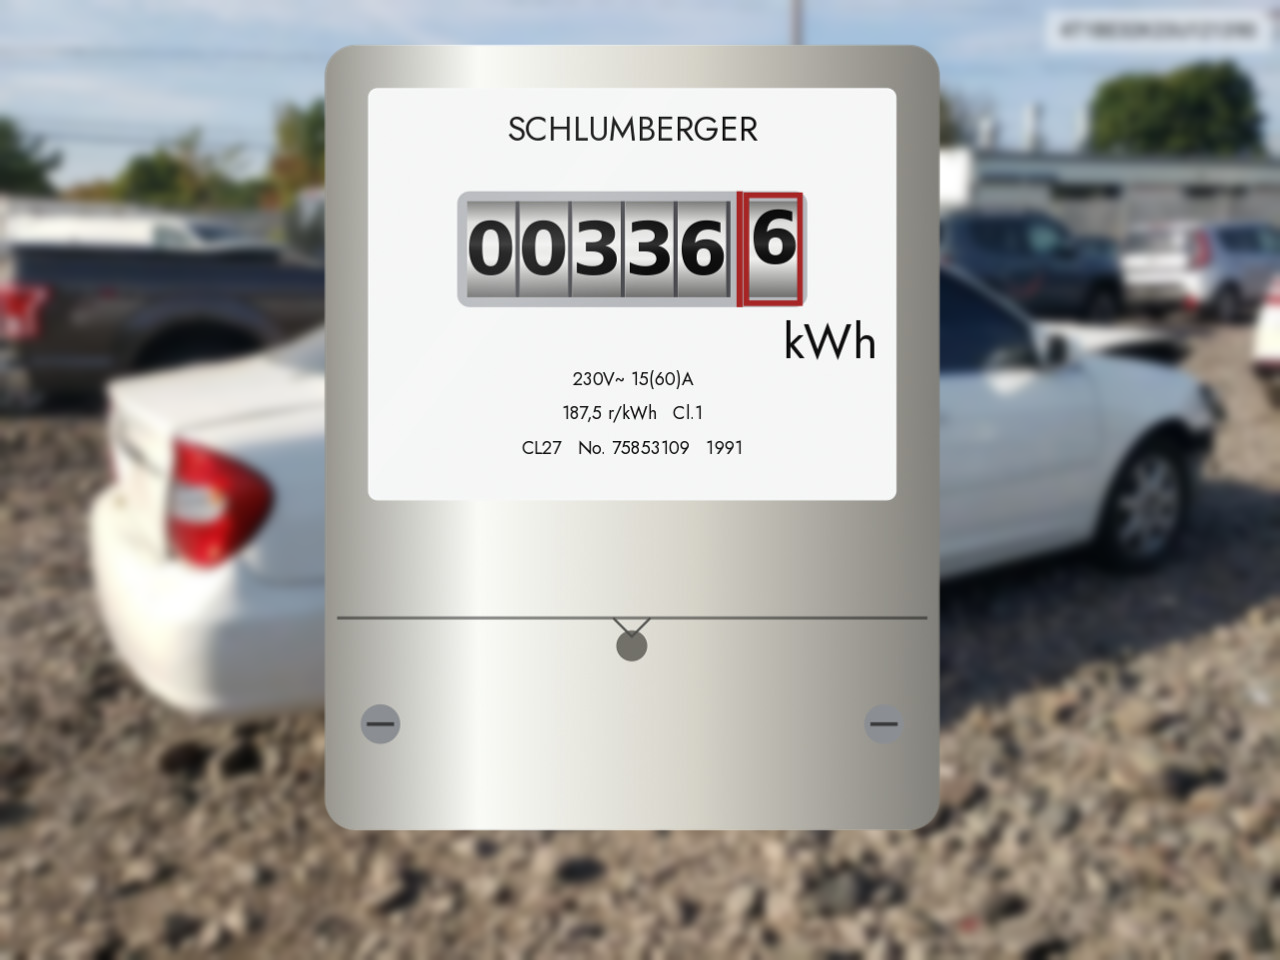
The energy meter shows 336.6,kWh
